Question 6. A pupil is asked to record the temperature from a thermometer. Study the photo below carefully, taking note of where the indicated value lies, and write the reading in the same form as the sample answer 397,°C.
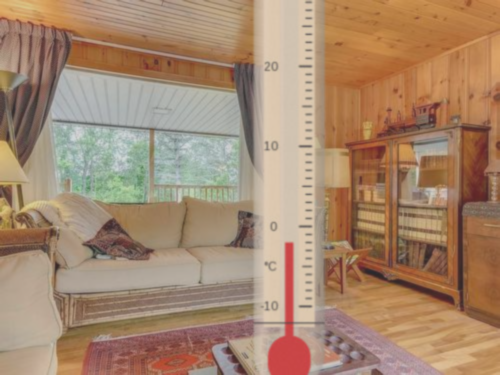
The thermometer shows -2,°C
